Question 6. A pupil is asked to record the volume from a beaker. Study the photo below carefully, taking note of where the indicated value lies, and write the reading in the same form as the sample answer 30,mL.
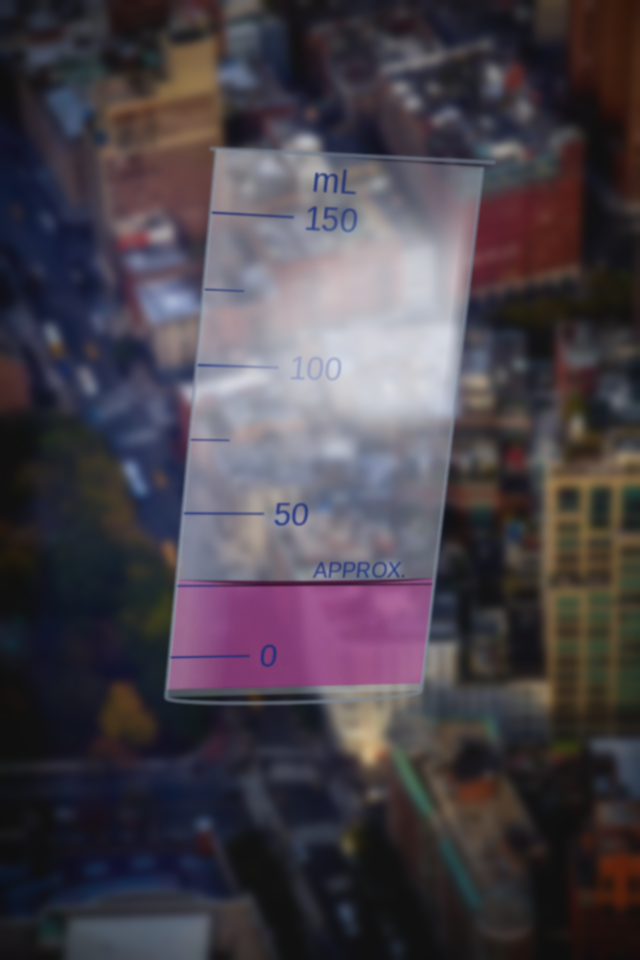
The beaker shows 25,mL
